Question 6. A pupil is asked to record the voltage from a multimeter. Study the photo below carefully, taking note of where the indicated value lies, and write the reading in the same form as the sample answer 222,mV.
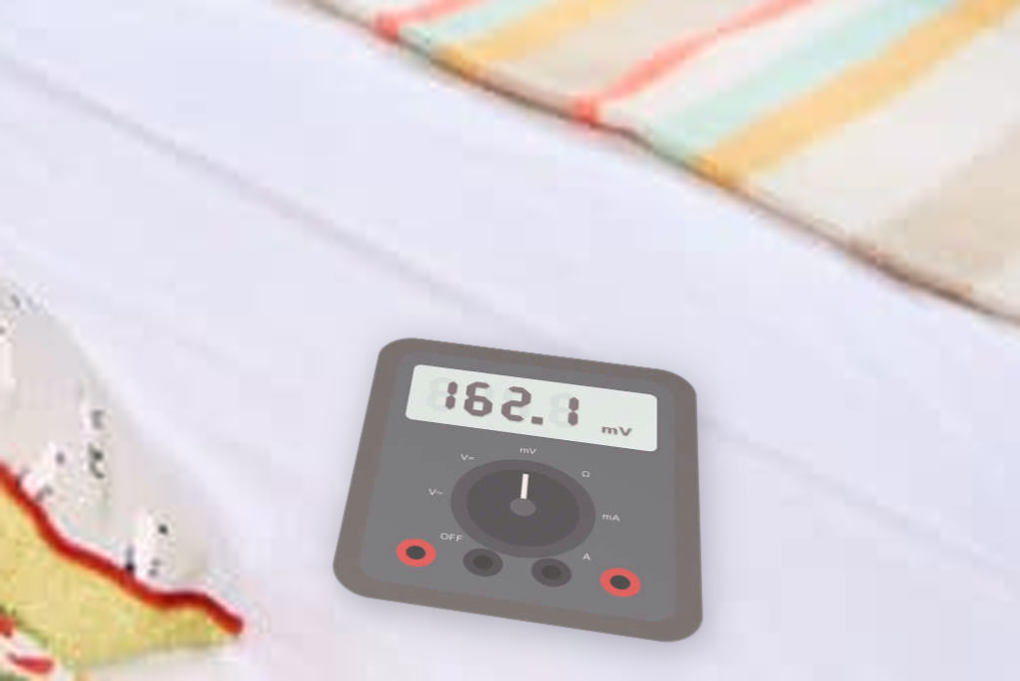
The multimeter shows 162.1,mV
